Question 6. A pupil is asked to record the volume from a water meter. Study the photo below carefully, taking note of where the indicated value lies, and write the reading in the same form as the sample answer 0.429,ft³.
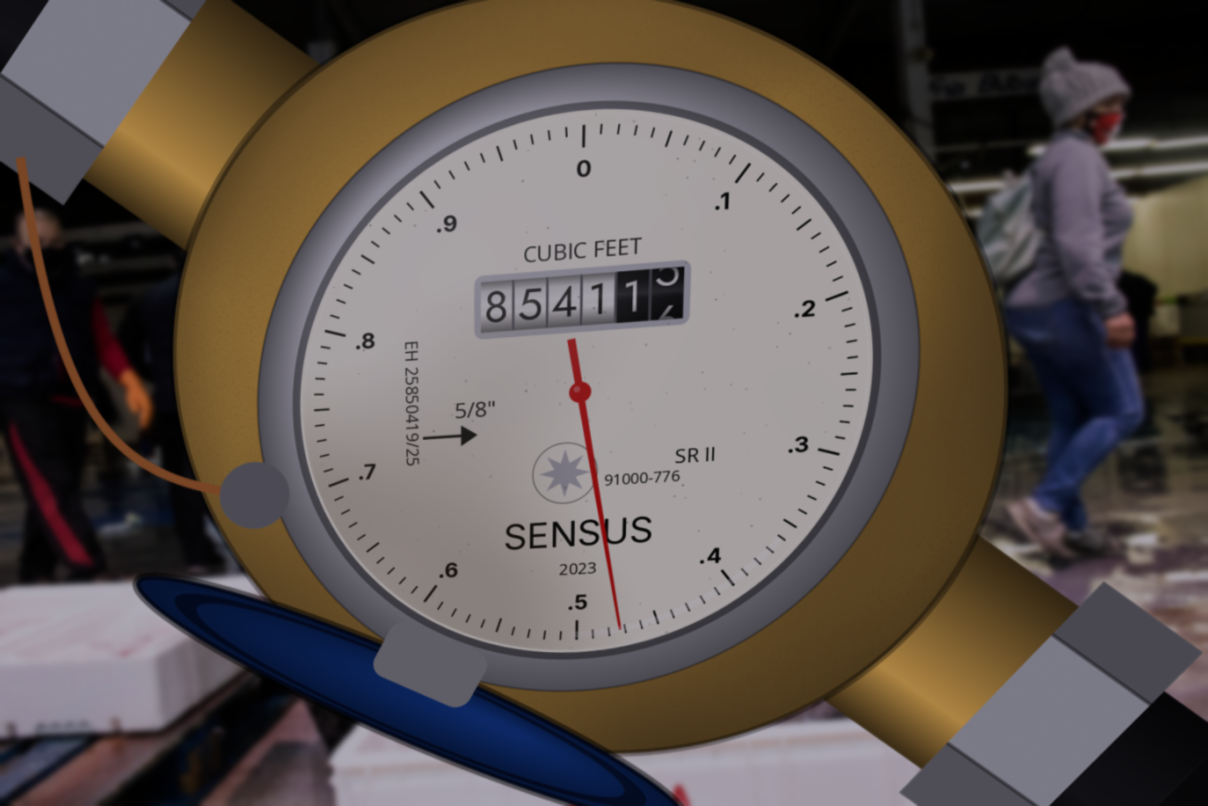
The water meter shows 854115.47,ft³
